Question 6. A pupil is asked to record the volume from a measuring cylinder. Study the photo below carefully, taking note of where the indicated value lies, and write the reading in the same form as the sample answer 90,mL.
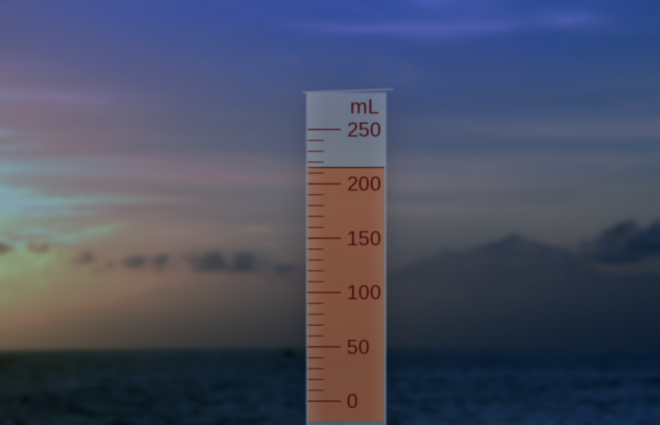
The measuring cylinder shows 215,mL
